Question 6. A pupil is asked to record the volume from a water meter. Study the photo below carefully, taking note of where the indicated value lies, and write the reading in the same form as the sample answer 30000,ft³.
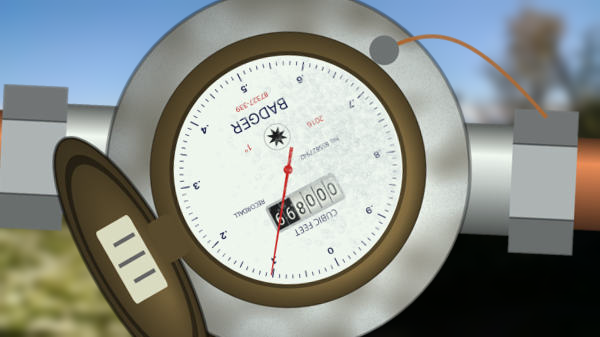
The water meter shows 899.10,ft³
